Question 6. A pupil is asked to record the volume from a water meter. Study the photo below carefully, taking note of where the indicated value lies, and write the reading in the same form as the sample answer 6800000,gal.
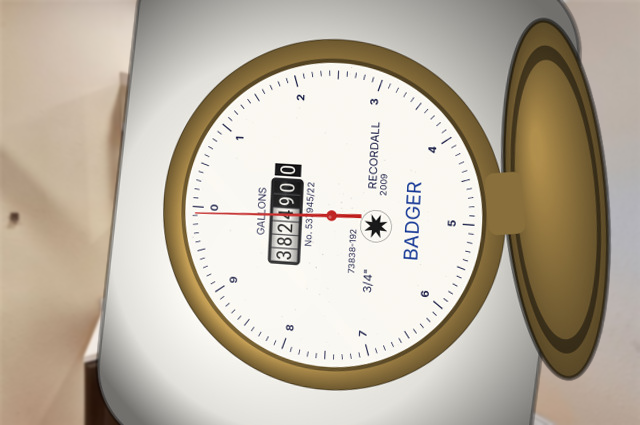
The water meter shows 3824899.9,gal
